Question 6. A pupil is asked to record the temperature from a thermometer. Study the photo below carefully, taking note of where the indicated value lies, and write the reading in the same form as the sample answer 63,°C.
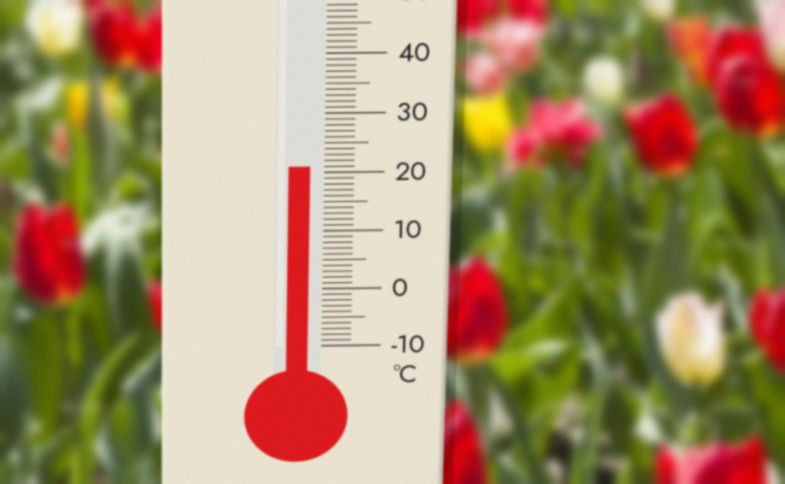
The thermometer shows 21,°C
